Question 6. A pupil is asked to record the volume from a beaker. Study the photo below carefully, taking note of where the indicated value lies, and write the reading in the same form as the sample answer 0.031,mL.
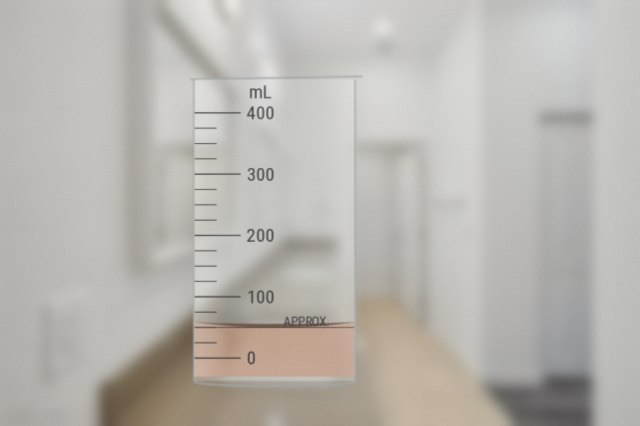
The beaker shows 50,mL
